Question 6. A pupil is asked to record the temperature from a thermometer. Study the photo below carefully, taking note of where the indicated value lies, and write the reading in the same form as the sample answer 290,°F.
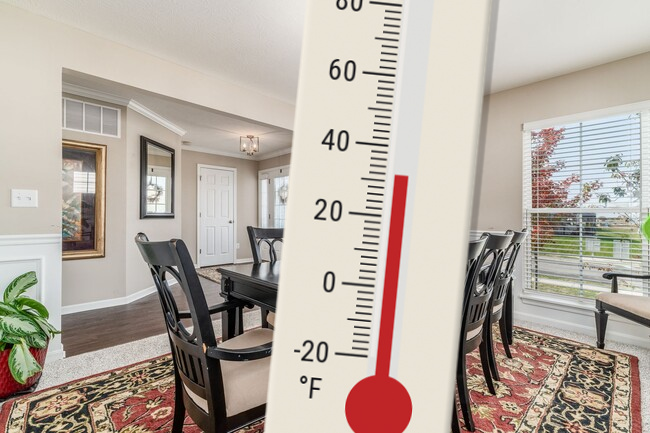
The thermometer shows 32,°F
